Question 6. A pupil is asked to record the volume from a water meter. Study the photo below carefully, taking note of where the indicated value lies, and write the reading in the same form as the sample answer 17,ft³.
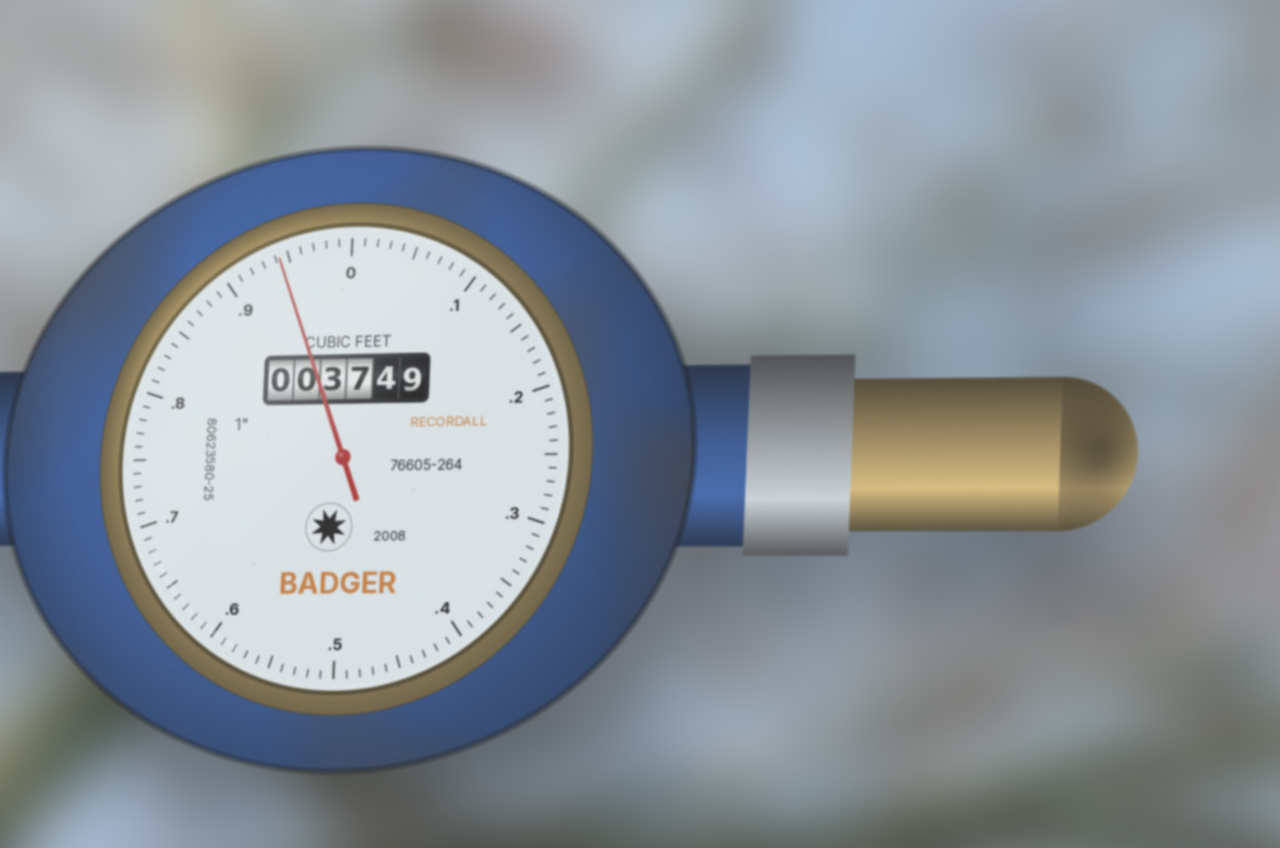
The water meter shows 3748.94,ft³
